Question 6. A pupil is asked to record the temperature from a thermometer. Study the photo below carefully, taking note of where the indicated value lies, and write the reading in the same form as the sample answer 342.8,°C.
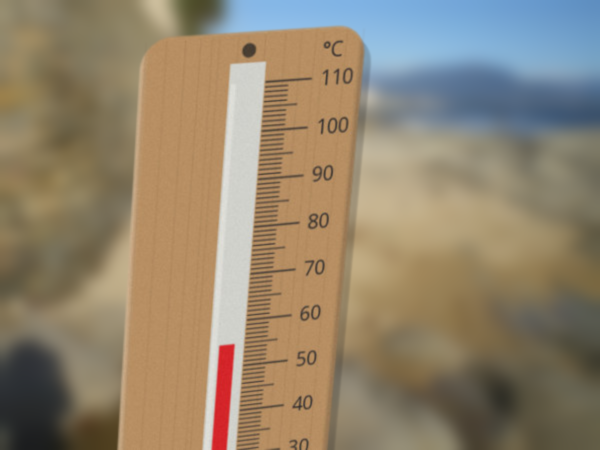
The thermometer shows 55,°C
